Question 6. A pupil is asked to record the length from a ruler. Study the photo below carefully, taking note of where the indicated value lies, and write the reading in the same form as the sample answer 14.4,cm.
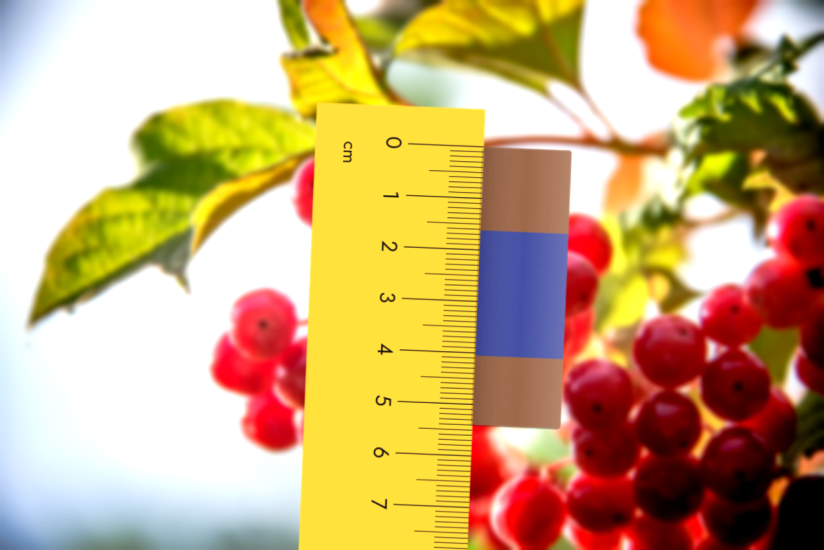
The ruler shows 5.4,cm
